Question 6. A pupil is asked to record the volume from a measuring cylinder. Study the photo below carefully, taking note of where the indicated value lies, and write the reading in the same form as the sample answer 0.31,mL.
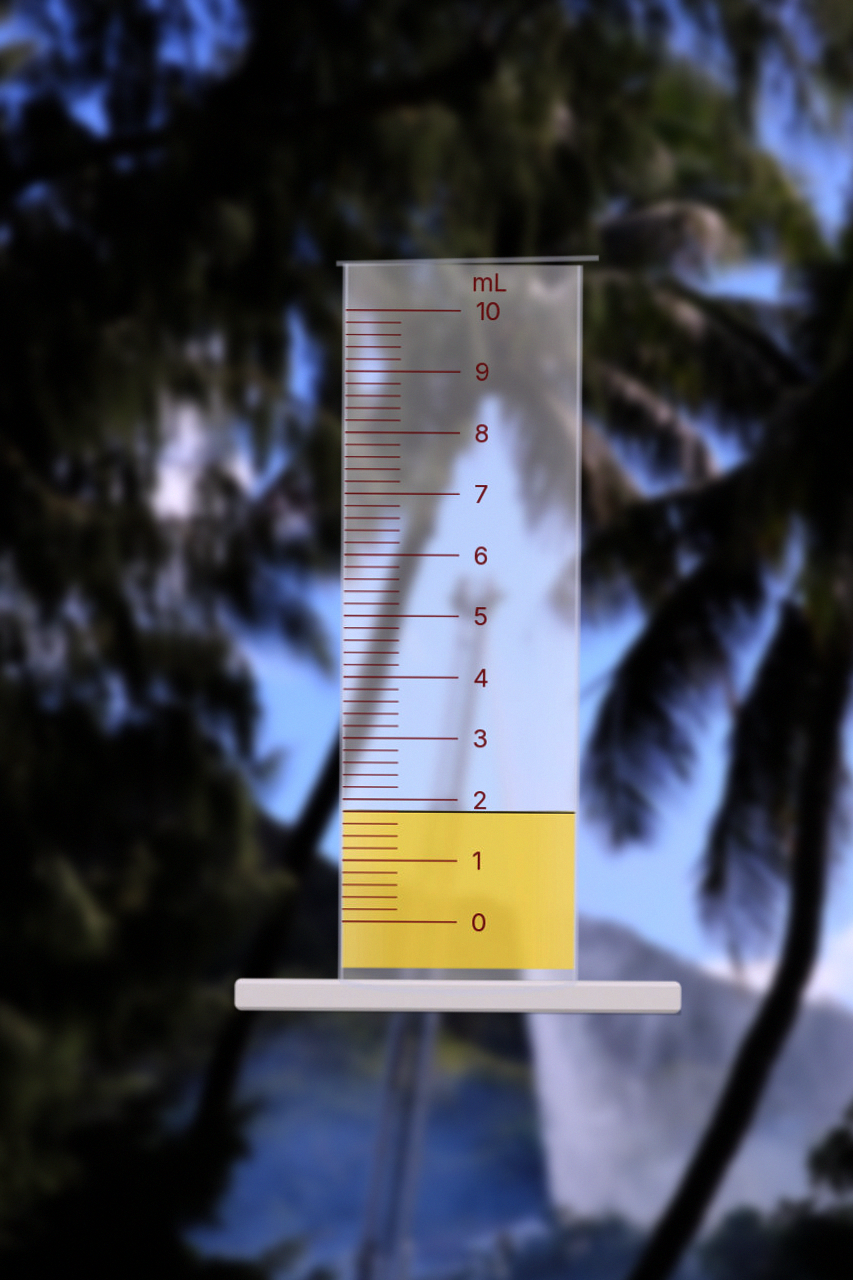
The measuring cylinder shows 1.8,mL
